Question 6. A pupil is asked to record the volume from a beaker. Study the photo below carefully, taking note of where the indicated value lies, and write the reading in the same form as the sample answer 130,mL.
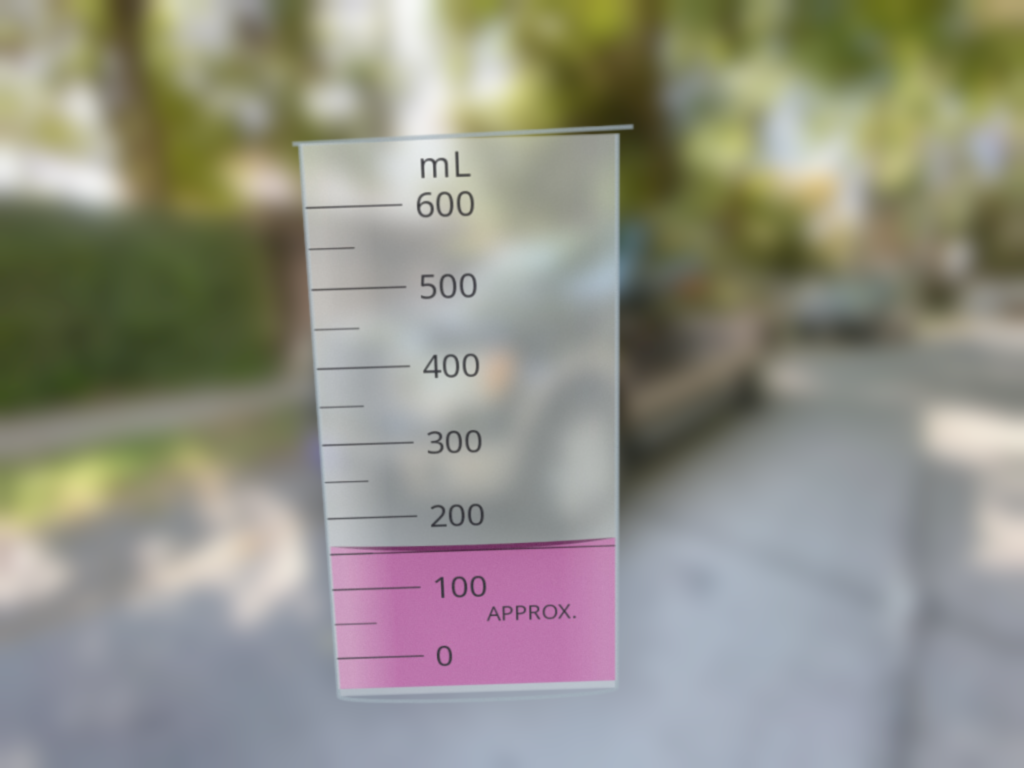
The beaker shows 150,mL
